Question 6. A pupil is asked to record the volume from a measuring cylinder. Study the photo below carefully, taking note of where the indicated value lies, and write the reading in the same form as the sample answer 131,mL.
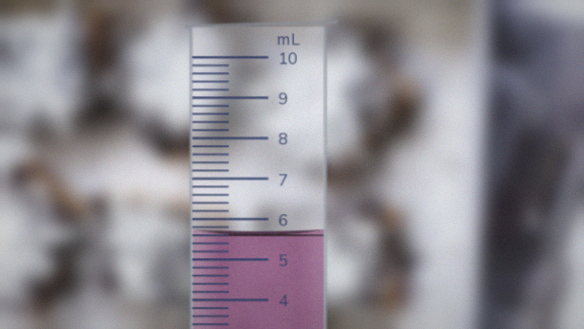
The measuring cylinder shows 5.6,mL
